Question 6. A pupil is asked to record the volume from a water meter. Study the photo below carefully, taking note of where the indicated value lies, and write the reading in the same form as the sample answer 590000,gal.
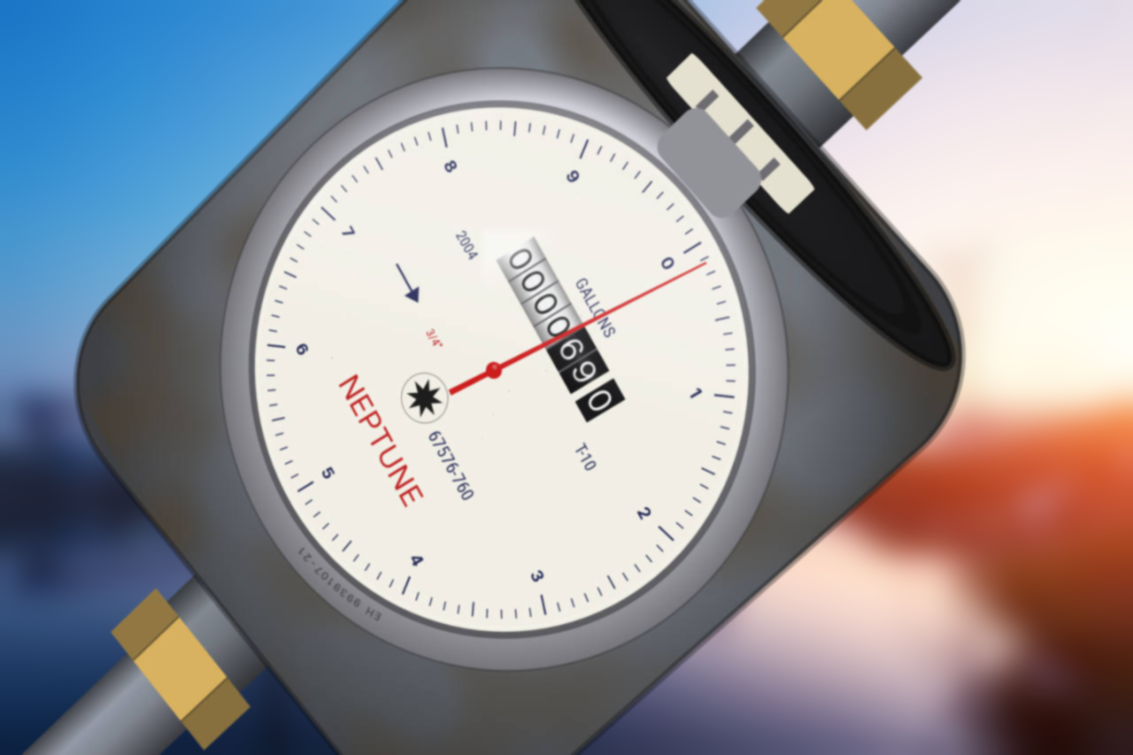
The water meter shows 690.1,gal
